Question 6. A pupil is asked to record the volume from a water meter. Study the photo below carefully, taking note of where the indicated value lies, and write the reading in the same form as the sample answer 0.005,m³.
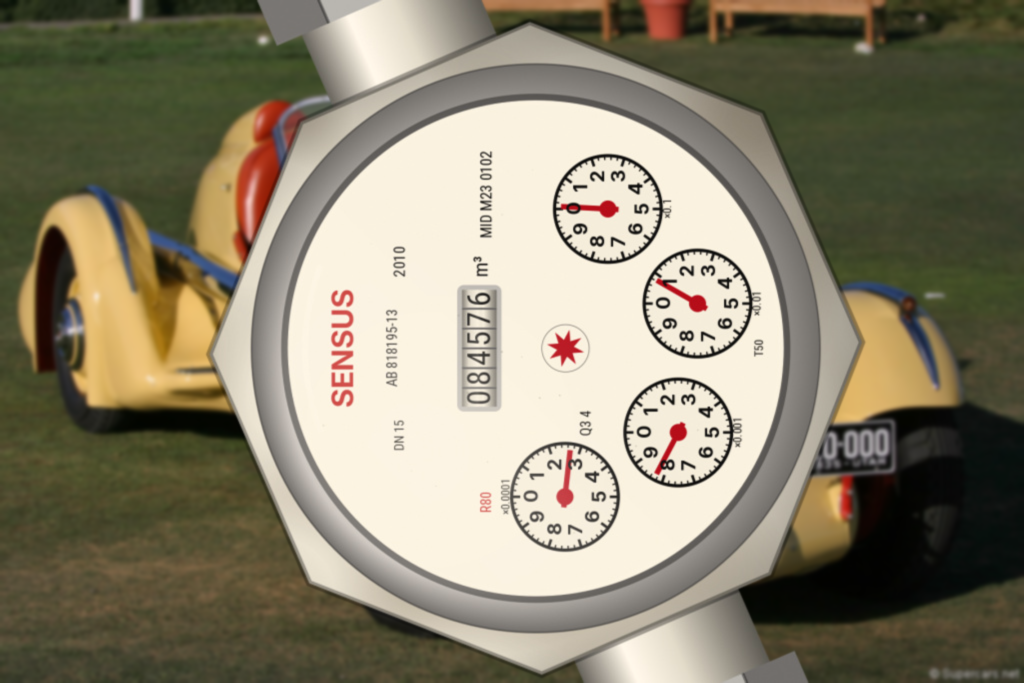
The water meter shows 84576.0082,m³
